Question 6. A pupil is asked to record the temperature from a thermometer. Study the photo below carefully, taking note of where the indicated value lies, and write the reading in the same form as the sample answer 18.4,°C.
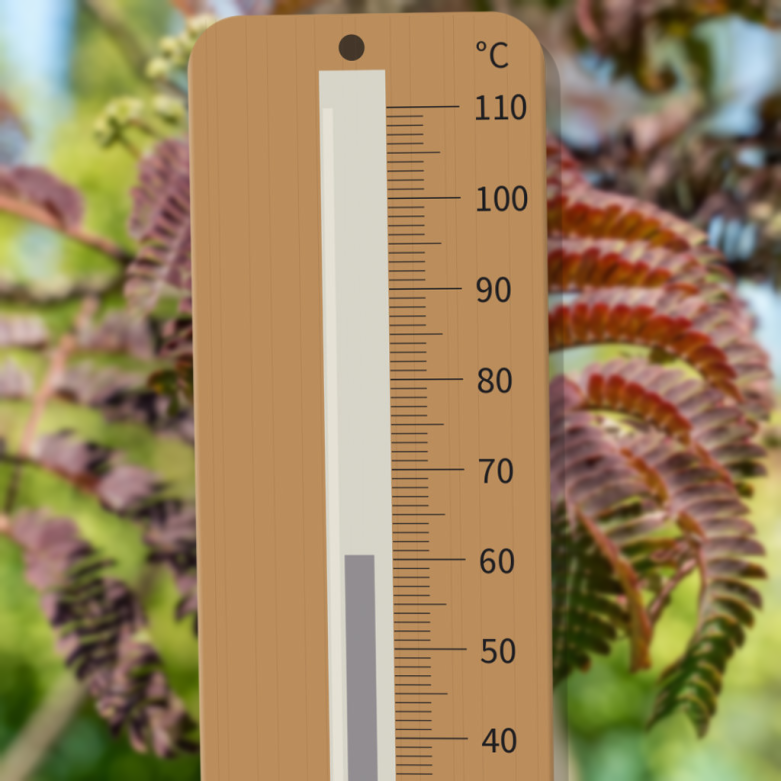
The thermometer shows 60.5,°C
